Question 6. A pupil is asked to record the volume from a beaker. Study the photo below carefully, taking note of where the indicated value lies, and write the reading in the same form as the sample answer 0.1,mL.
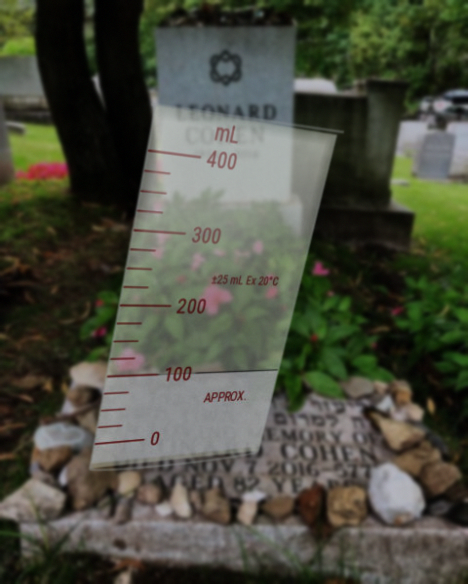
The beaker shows 100,mL
